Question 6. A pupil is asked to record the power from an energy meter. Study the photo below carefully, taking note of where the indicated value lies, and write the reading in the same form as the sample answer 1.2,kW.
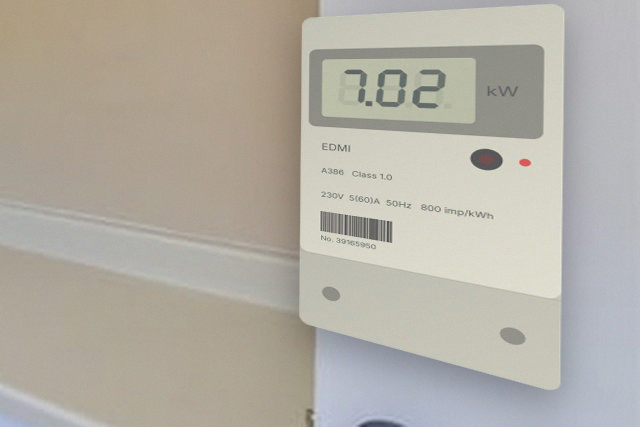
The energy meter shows 7.02,kW
